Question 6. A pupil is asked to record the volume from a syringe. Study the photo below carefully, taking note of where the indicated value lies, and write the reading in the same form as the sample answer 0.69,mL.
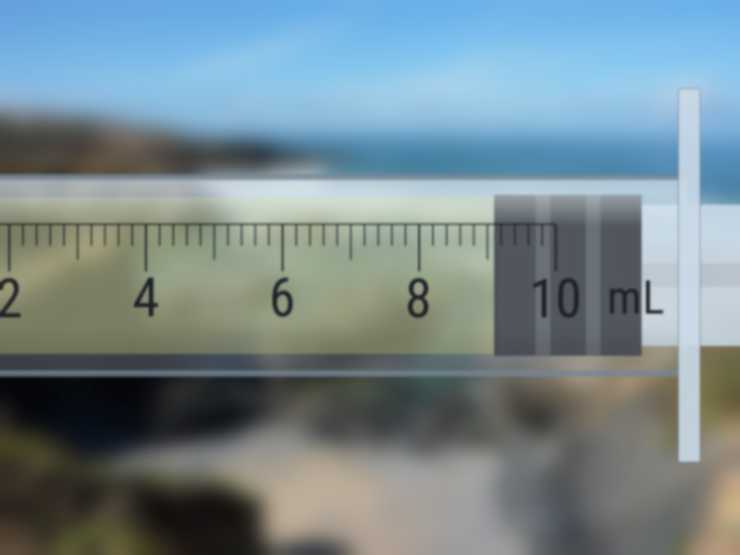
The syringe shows 9.1,mL
